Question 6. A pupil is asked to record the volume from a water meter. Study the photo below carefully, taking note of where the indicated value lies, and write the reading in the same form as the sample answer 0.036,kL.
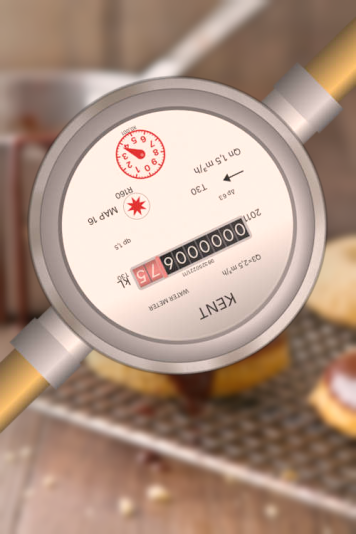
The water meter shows 6.753,kL
